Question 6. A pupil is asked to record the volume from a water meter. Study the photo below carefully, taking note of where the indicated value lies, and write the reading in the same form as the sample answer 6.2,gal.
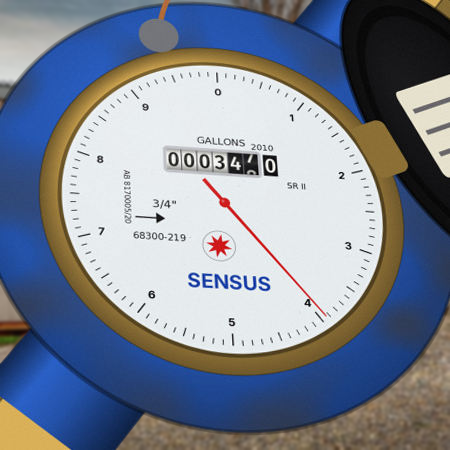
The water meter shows 3473.9,gal
